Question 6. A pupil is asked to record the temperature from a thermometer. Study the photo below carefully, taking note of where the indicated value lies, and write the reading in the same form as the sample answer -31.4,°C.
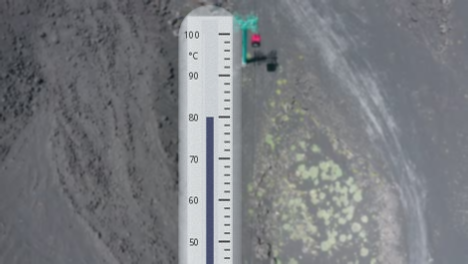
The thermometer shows 80,°C
